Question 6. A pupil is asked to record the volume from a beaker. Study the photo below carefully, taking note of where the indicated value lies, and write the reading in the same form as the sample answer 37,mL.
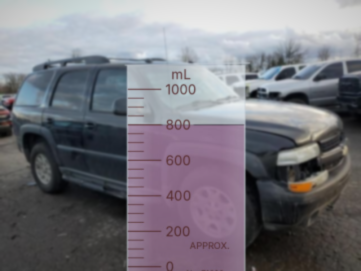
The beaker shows 800,mL
